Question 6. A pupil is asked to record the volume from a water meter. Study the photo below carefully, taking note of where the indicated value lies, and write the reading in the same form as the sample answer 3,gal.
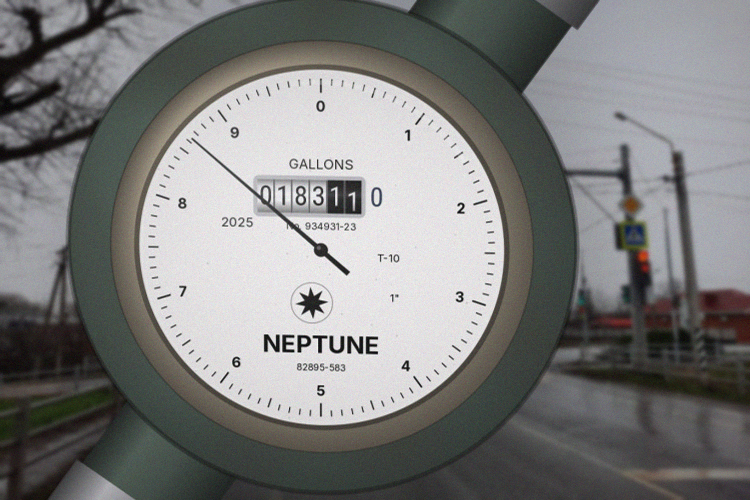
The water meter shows 183108.6,gal
